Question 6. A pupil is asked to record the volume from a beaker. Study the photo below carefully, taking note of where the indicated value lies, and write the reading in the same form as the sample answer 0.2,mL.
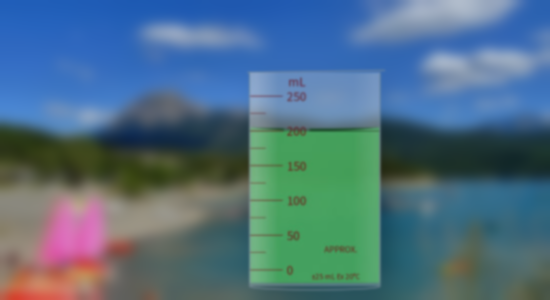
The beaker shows 200,mL
